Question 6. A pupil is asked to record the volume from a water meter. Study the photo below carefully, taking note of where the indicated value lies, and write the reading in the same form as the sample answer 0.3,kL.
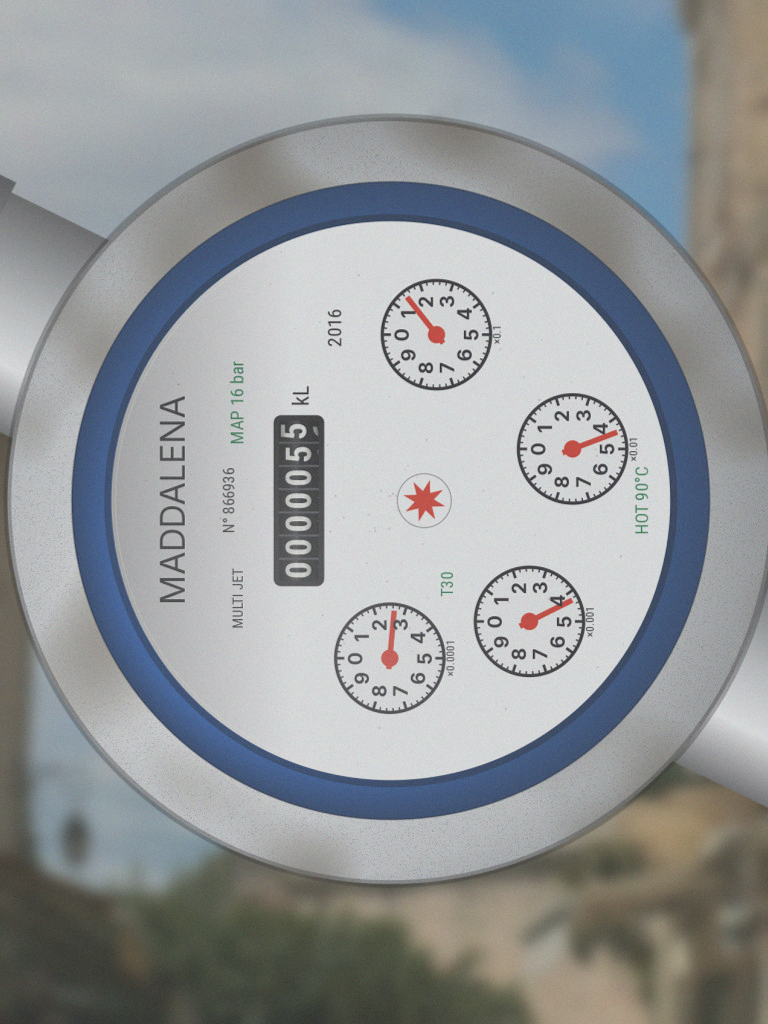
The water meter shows 55.1442,kL
